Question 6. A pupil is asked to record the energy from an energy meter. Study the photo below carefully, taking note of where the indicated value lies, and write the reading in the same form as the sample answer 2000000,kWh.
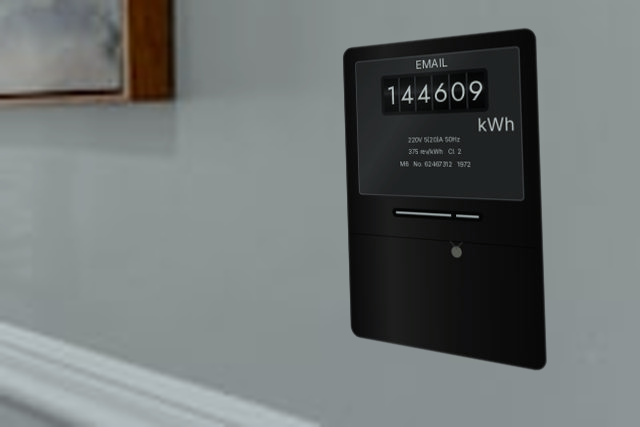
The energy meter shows 144609,kWh
